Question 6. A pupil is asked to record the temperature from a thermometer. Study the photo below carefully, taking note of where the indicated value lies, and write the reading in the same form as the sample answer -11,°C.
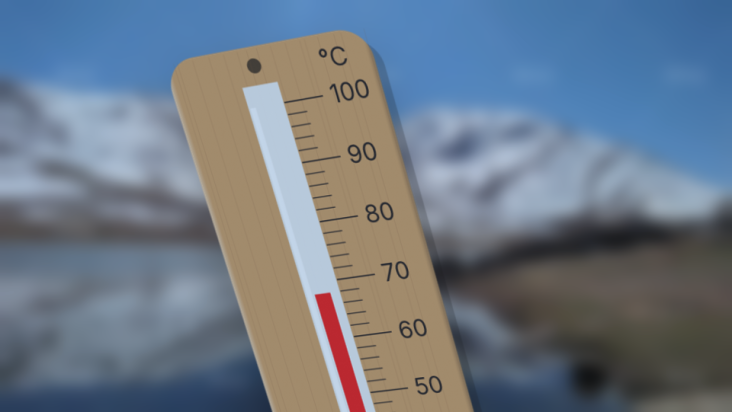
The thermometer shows 68,°C
